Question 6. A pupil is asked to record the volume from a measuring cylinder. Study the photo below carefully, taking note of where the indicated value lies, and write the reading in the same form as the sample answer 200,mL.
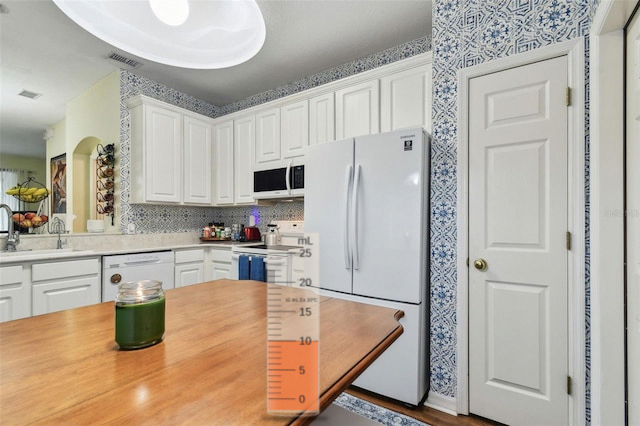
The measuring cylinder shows 10,mL
